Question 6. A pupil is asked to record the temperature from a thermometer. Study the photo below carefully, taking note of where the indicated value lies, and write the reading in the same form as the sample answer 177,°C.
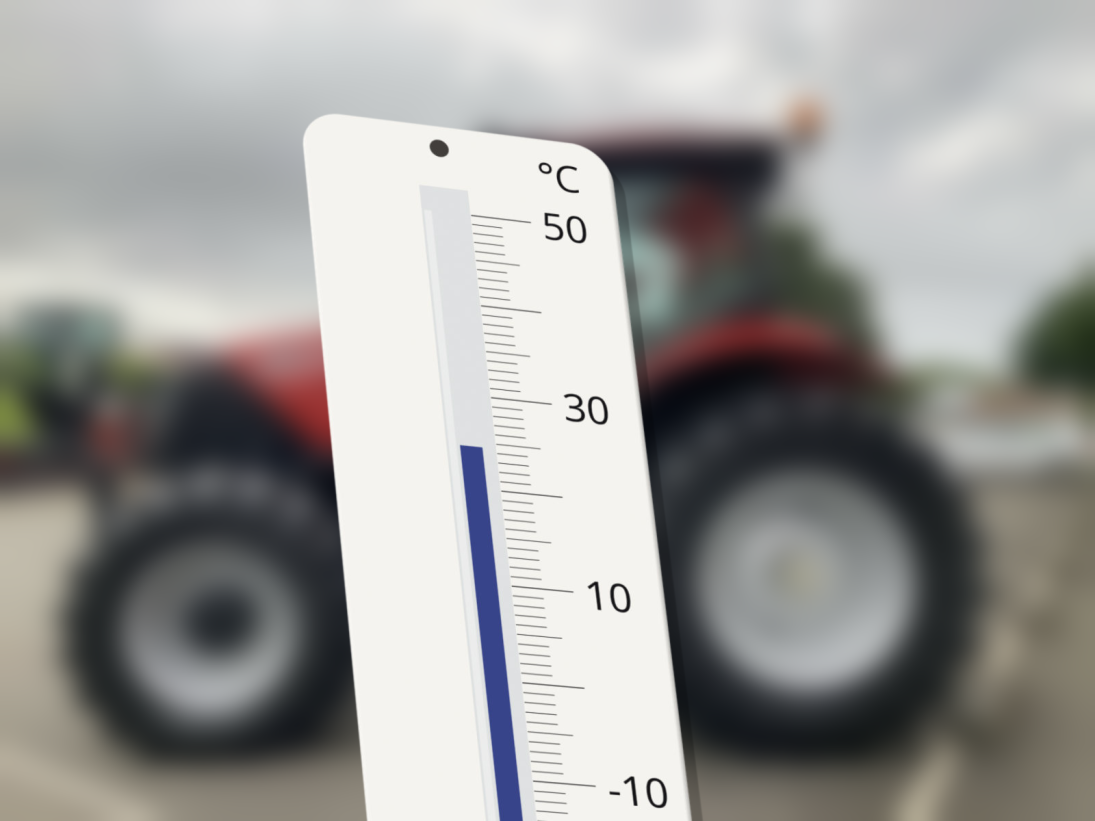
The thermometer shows 24.5,°C
